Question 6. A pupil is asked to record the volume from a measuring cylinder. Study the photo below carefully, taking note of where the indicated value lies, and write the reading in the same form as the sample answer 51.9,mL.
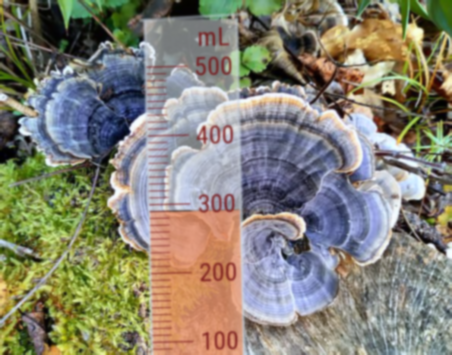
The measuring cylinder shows 290,mL
